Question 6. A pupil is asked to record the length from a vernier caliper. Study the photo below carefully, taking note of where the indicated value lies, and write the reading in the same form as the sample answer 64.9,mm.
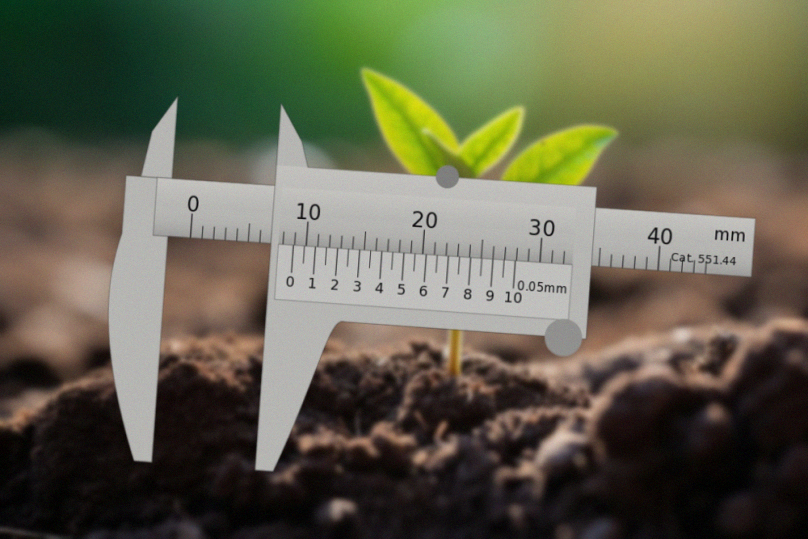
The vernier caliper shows 8.9,mm
